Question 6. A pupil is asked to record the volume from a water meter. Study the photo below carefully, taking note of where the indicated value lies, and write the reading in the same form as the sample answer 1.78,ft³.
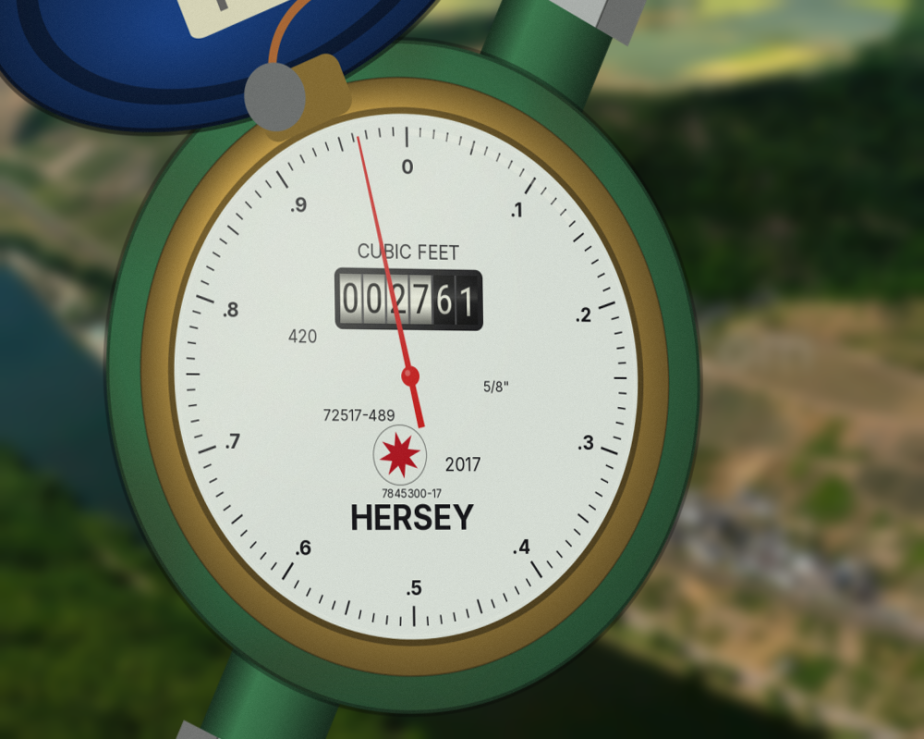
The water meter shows 2760.96,ft³
